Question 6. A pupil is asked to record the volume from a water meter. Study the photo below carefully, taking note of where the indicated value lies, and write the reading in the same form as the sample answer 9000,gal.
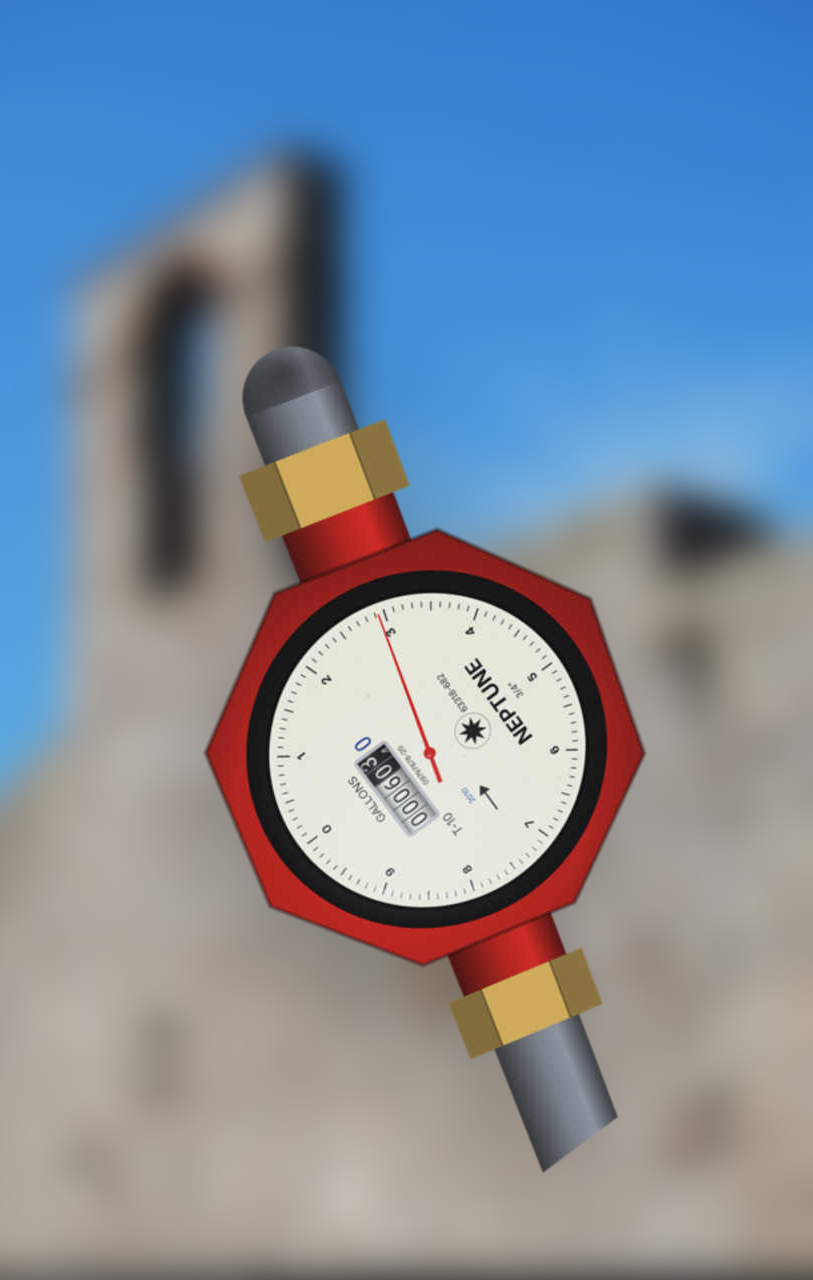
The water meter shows 6032.9,gal
